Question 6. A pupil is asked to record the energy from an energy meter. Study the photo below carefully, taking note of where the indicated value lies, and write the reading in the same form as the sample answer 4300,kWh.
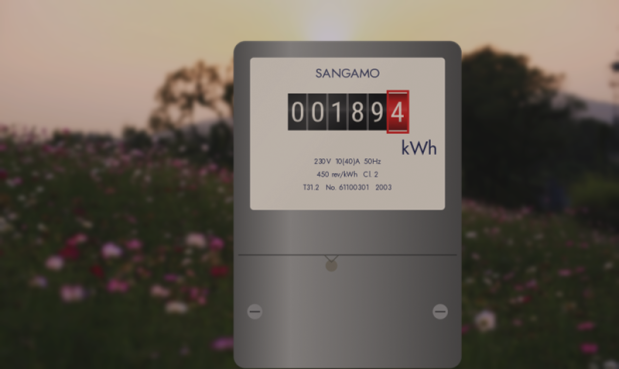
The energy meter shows 189.4,kWh
